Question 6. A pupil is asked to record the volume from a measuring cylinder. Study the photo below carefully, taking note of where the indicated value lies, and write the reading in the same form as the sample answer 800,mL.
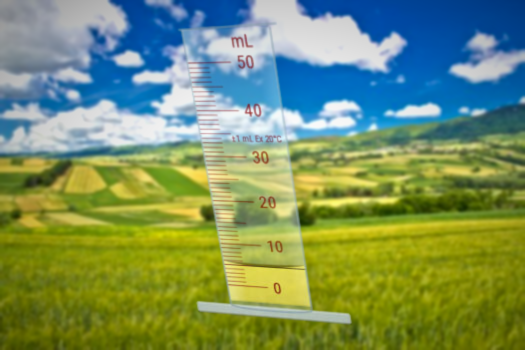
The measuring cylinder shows 5,mL
